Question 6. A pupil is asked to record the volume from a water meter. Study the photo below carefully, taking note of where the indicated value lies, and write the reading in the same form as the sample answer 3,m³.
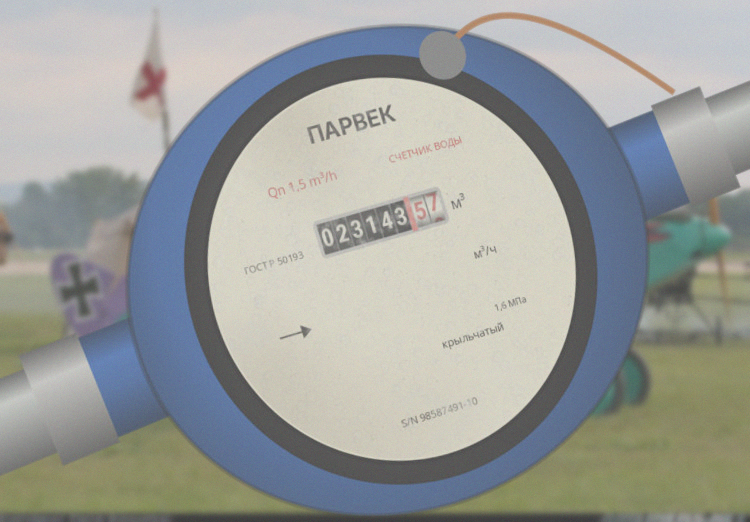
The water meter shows 23143.57,m³
